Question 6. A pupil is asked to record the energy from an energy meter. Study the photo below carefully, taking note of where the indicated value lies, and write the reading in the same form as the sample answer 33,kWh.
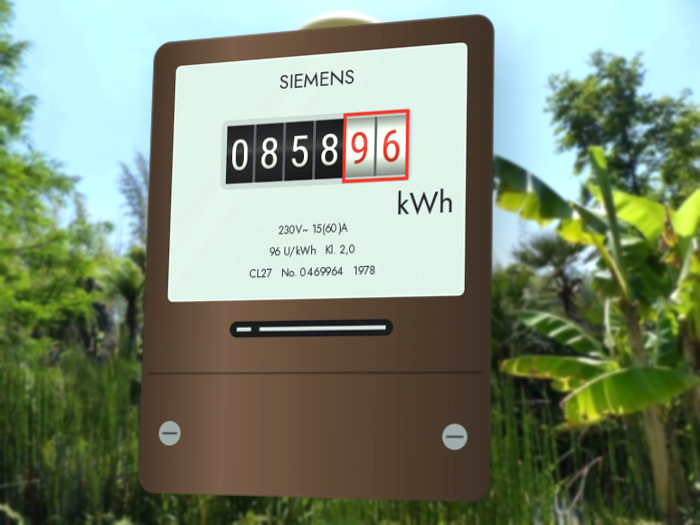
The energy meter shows 858.96,kWh
